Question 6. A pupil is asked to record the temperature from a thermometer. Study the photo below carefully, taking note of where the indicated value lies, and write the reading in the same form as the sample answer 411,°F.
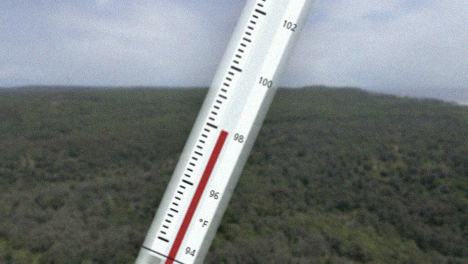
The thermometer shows 98,°F
